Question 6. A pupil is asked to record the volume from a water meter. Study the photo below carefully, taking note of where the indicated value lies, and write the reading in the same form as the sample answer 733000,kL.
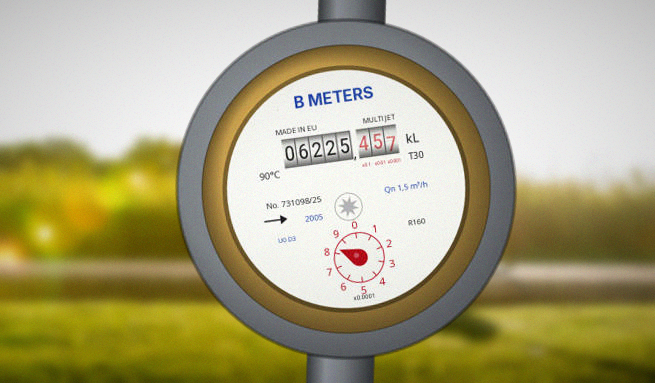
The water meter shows 6225.4568,kL
